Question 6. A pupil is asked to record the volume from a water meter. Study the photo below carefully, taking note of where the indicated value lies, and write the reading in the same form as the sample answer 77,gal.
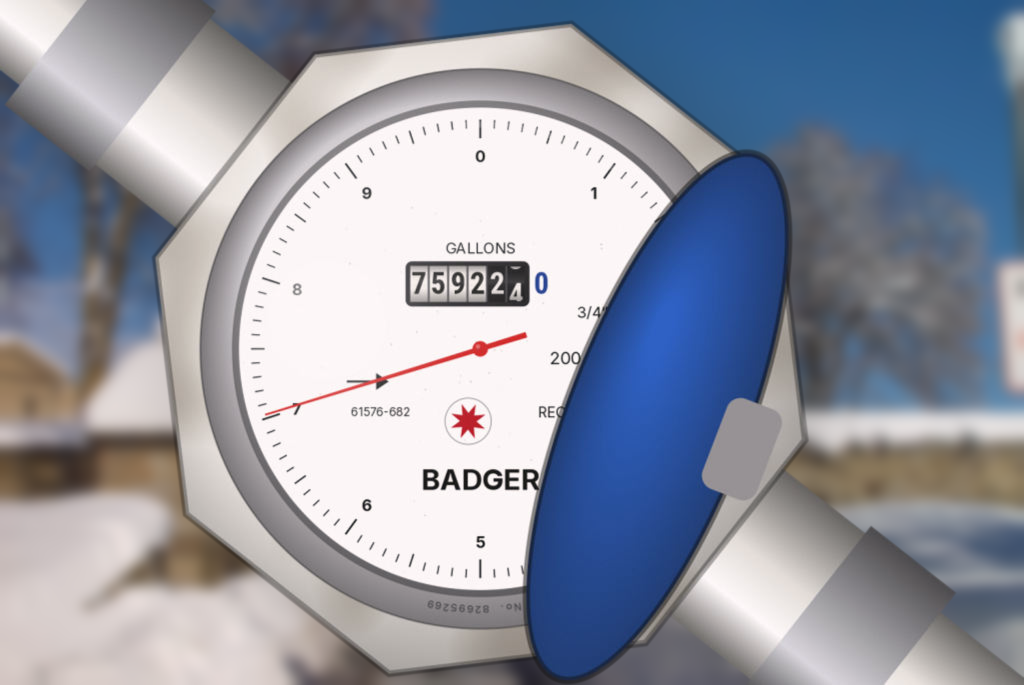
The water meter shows 7592237.0,gal
